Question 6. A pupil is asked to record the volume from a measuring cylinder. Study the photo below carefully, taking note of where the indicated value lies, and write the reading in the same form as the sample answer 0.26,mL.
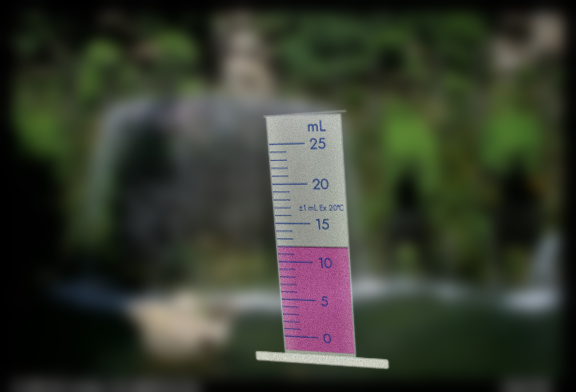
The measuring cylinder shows 12,mL
